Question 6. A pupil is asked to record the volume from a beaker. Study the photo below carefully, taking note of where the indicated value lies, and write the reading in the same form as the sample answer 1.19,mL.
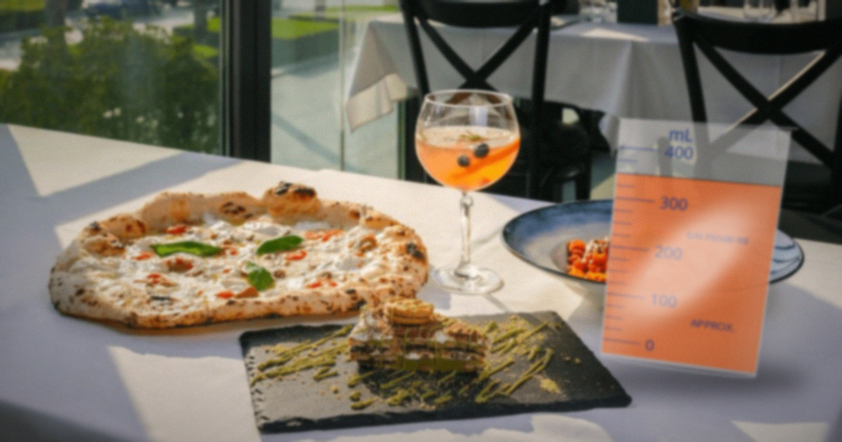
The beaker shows 350,mL
